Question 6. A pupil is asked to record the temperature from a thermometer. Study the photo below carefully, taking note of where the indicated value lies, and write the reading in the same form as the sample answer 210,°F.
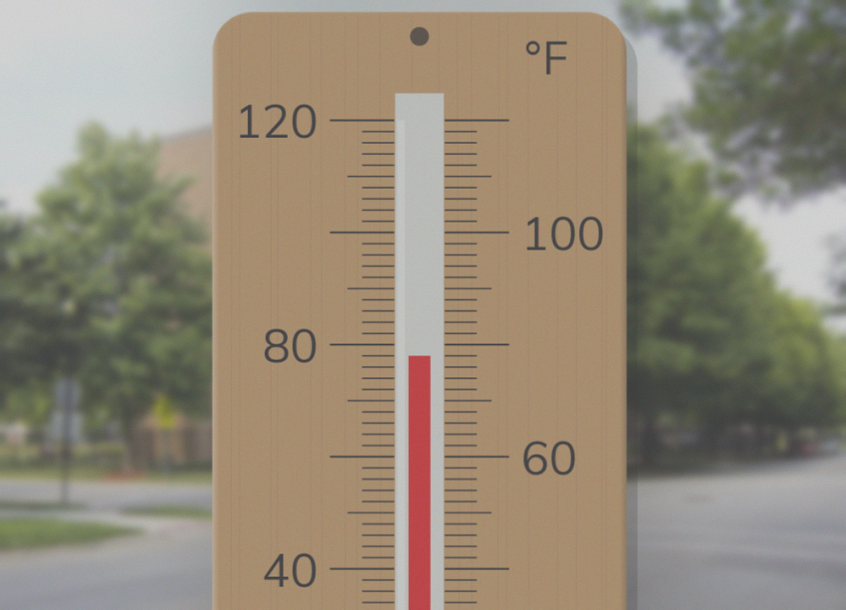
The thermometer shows 78,°F
